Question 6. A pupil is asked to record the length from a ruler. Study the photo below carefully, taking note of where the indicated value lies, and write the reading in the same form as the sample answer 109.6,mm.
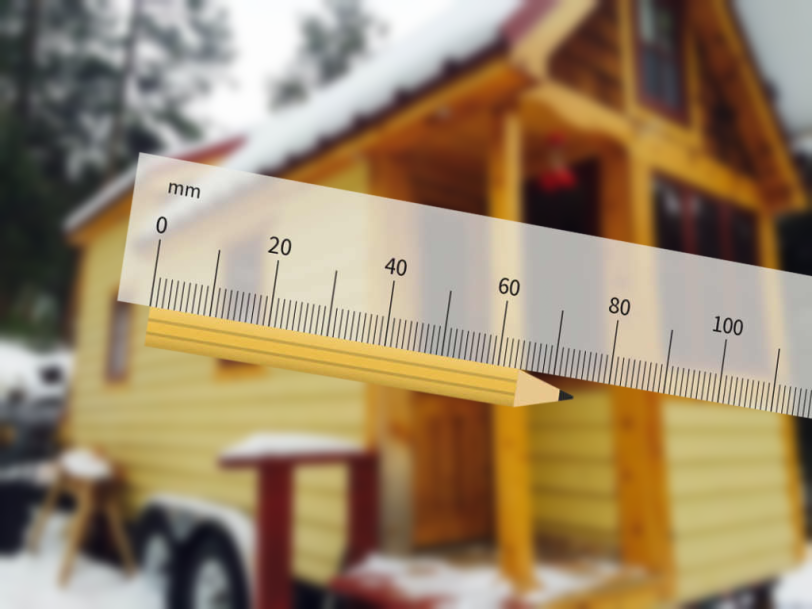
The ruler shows 74,mm
